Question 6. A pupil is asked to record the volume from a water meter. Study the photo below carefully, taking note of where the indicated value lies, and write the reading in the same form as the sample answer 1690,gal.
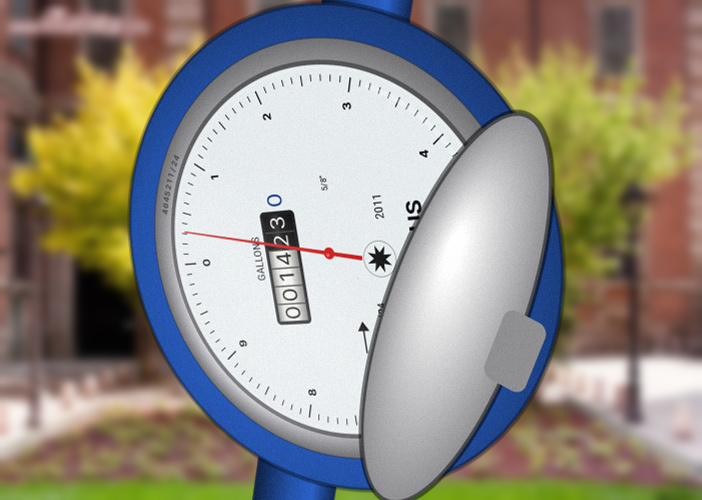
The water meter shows 14230.3,gal
